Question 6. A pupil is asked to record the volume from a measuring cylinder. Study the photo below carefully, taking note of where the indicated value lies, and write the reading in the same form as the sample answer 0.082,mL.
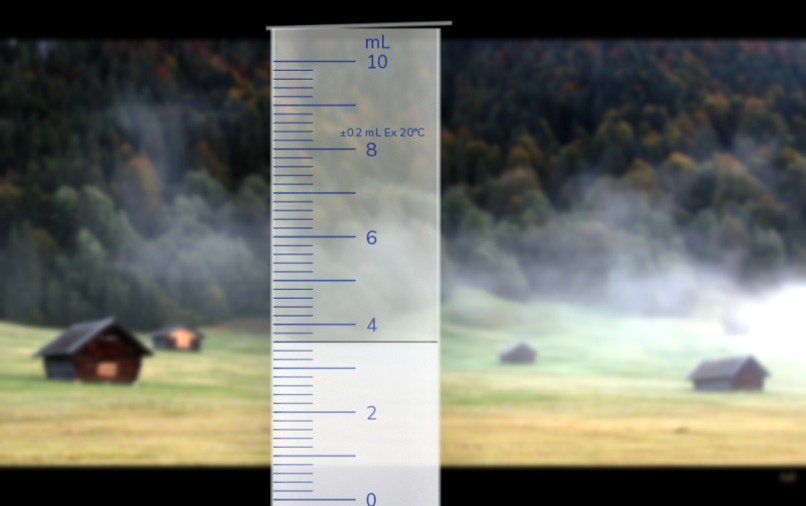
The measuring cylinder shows 3.6,mL
